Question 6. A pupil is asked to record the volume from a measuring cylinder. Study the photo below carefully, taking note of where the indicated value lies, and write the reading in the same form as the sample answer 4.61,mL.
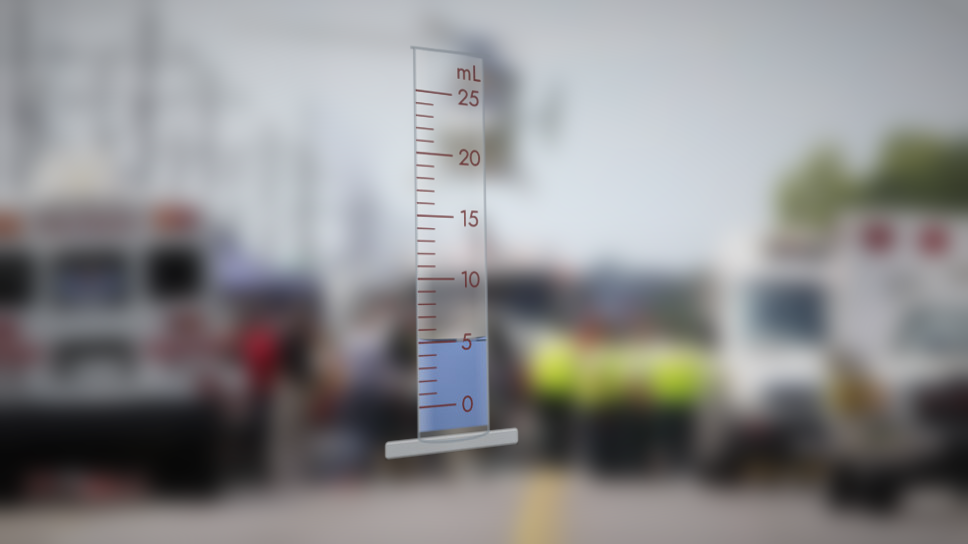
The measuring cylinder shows 5,mL
